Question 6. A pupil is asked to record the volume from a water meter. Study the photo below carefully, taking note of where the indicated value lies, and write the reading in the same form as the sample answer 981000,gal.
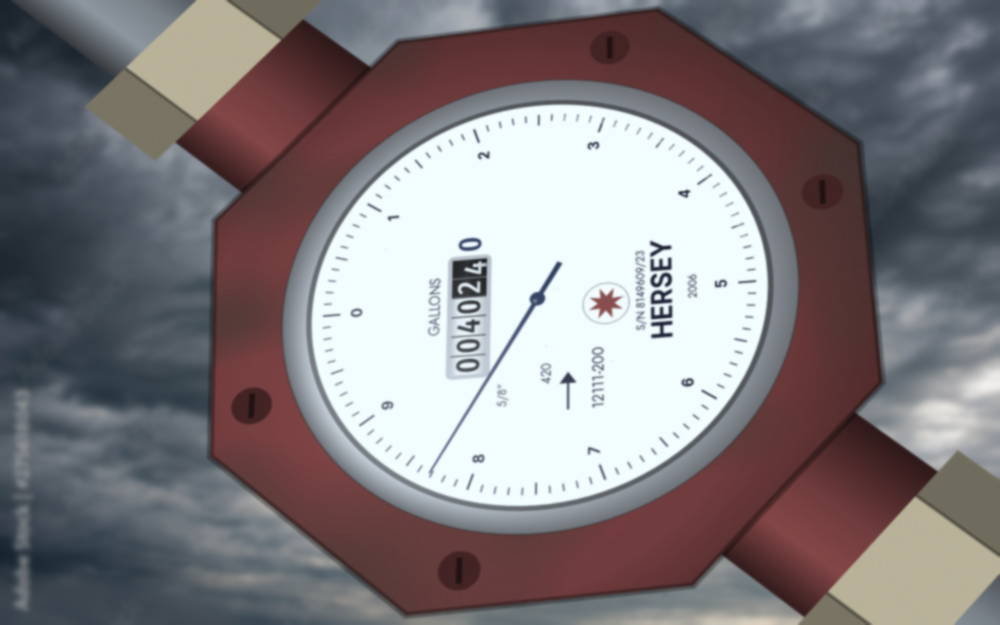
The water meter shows 40238.3,gal
